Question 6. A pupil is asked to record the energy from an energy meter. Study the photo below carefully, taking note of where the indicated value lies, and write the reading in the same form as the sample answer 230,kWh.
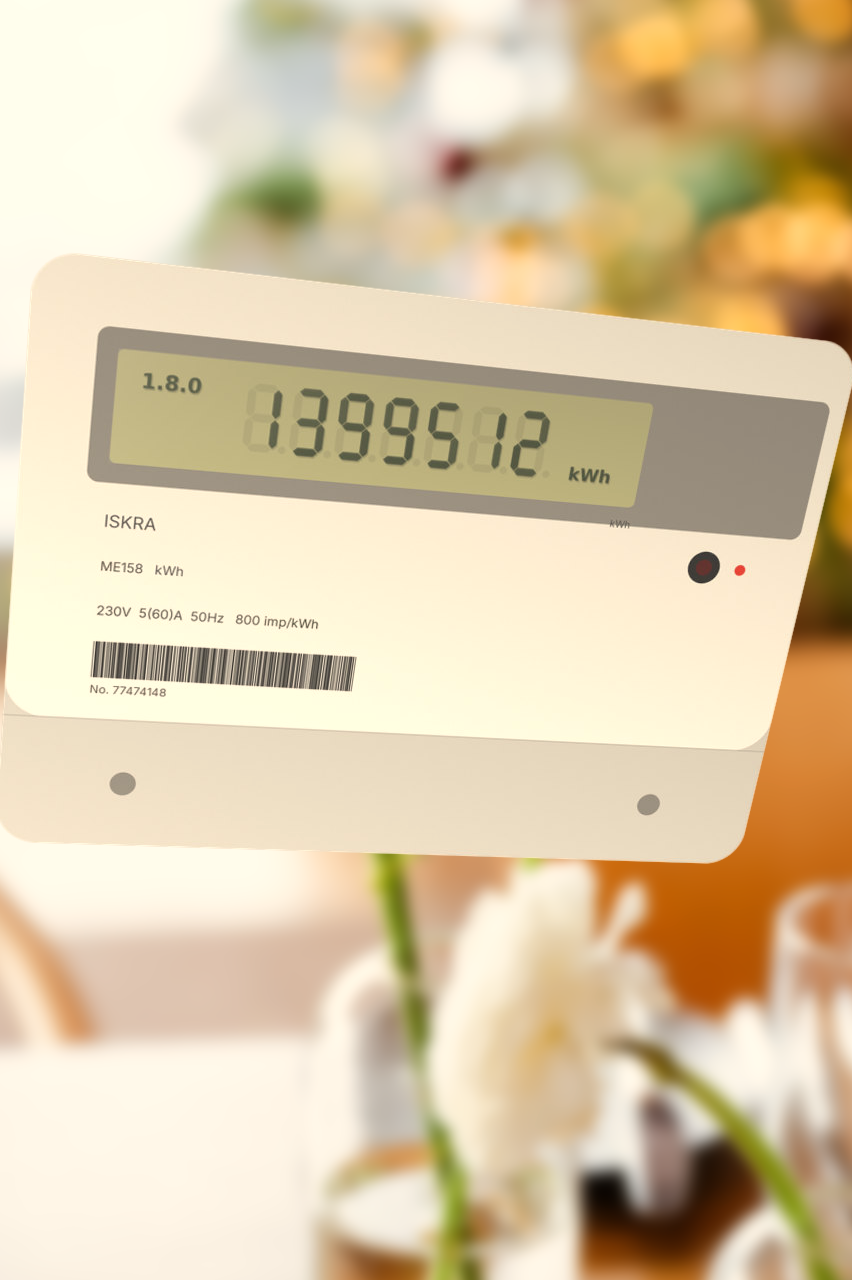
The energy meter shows 1399512,kWh
